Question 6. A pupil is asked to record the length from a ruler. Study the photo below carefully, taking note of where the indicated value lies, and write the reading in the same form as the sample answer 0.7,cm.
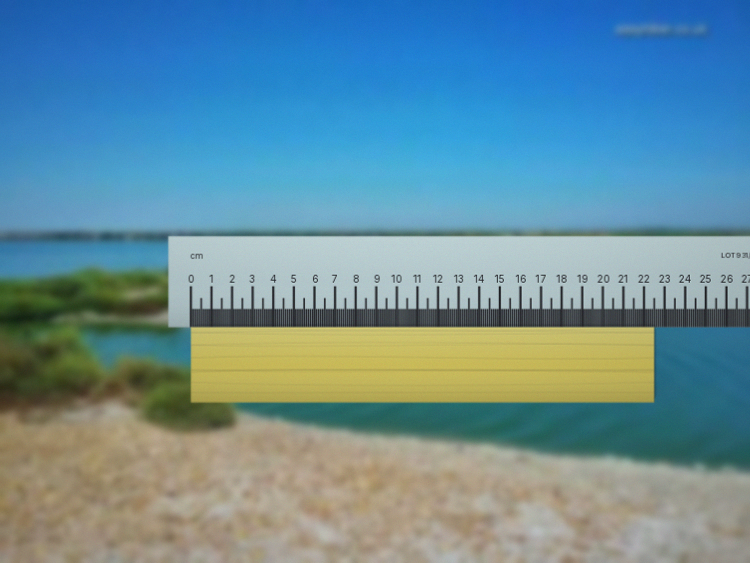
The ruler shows 22.5,cm
